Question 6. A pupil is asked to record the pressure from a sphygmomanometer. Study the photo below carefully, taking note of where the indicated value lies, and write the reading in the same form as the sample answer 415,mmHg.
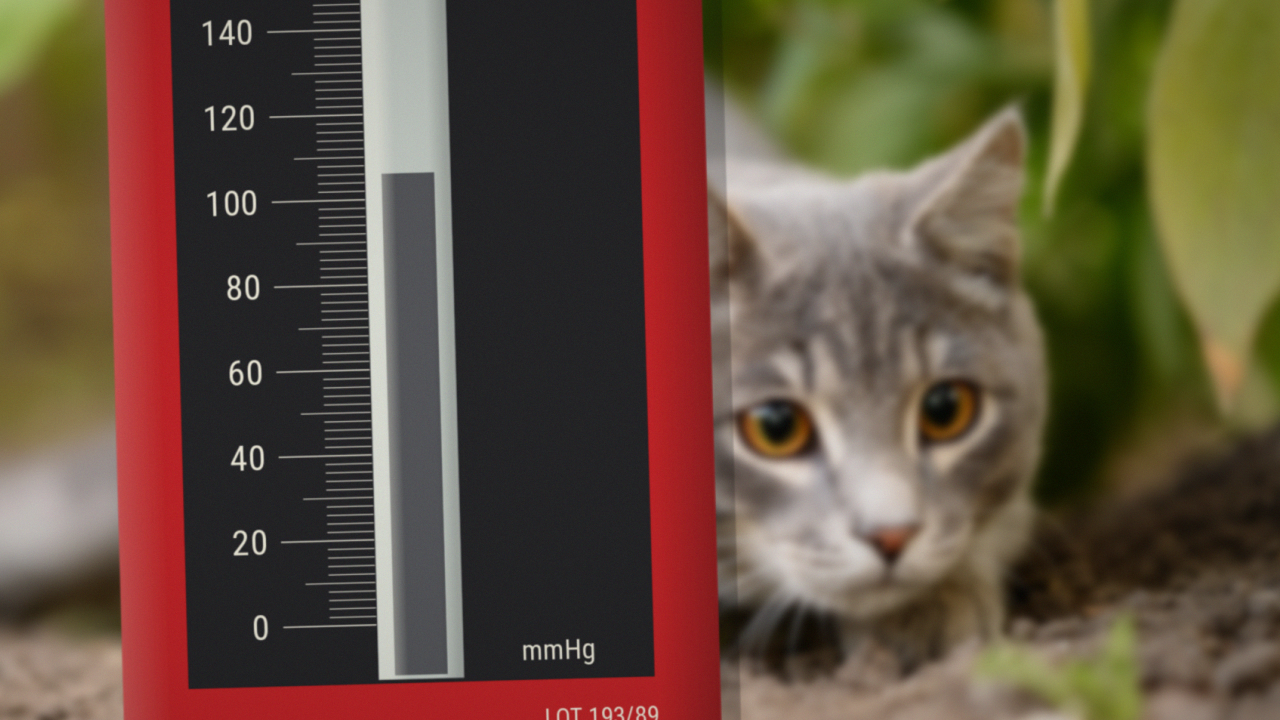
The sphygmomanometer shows 106,mmHg
